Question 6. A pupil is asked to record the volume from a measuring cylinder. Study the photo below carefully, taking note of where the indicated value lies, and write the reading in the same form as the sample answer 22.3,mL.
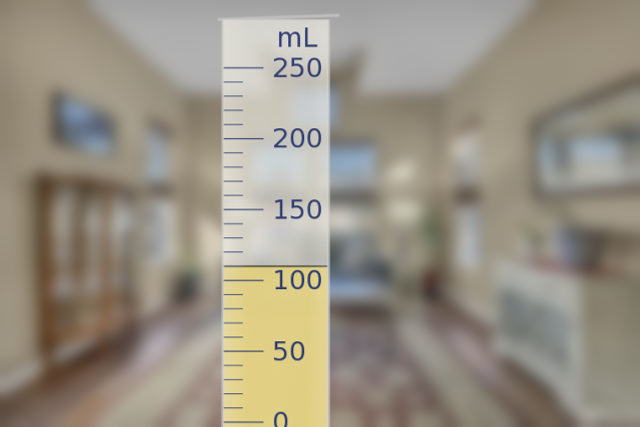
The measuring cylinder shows 110,mL
